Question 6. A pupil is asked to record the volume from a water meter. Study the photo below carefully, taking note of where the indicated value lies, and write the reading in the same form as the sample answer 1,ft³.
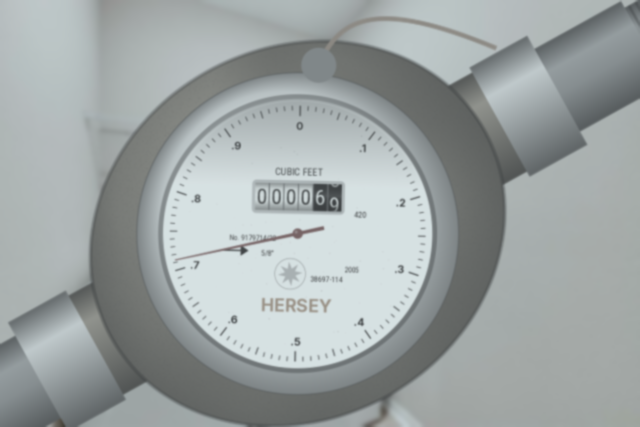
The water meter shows 68.71,ft³
